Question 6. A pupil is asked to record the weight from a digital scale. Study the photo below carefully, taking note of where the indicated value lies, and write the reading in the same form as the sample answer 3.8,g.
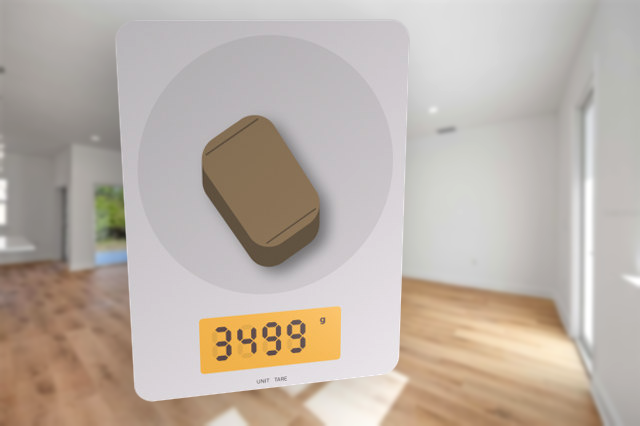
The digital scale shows 3499,g
